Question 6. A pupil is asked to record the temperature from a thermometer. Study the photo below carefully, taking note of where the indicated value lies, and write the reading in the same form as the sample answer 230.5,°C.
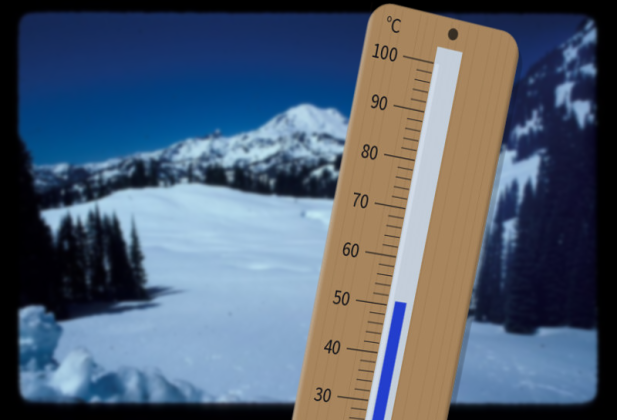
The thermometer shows 51,°C
